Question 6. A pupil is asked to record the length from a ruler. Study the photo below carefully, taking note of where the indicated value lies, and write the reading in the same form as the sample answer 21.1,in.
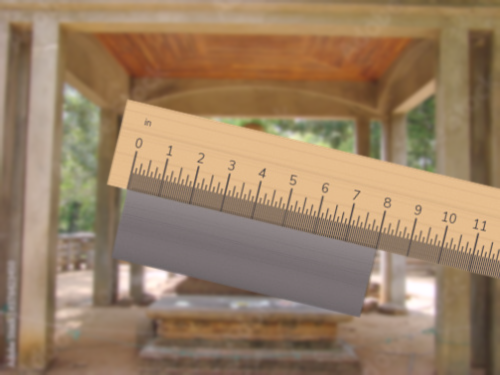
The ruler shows 8,in
